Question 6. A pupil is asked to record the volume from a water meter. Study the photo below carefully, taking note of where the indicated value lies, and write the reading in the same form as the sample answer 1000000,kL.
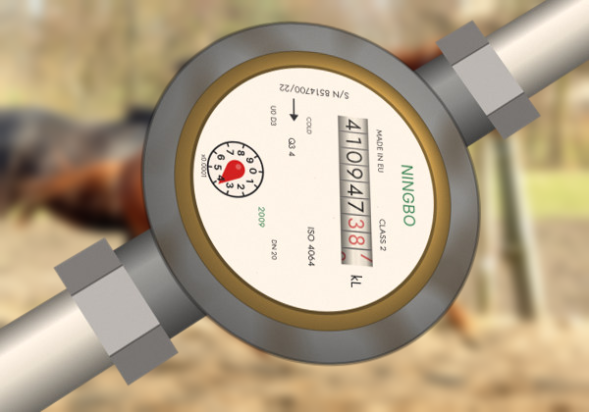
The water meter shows 410947.3873,kL
